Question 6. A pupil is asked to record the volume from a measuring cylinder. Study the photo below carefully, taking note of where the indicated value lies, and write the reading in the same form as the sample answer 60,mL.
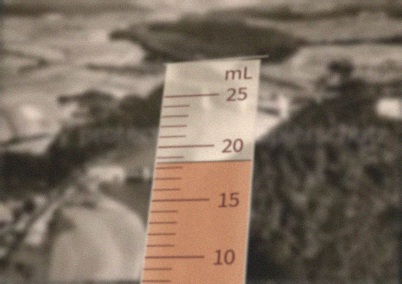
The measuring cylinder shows 18.5,mL
